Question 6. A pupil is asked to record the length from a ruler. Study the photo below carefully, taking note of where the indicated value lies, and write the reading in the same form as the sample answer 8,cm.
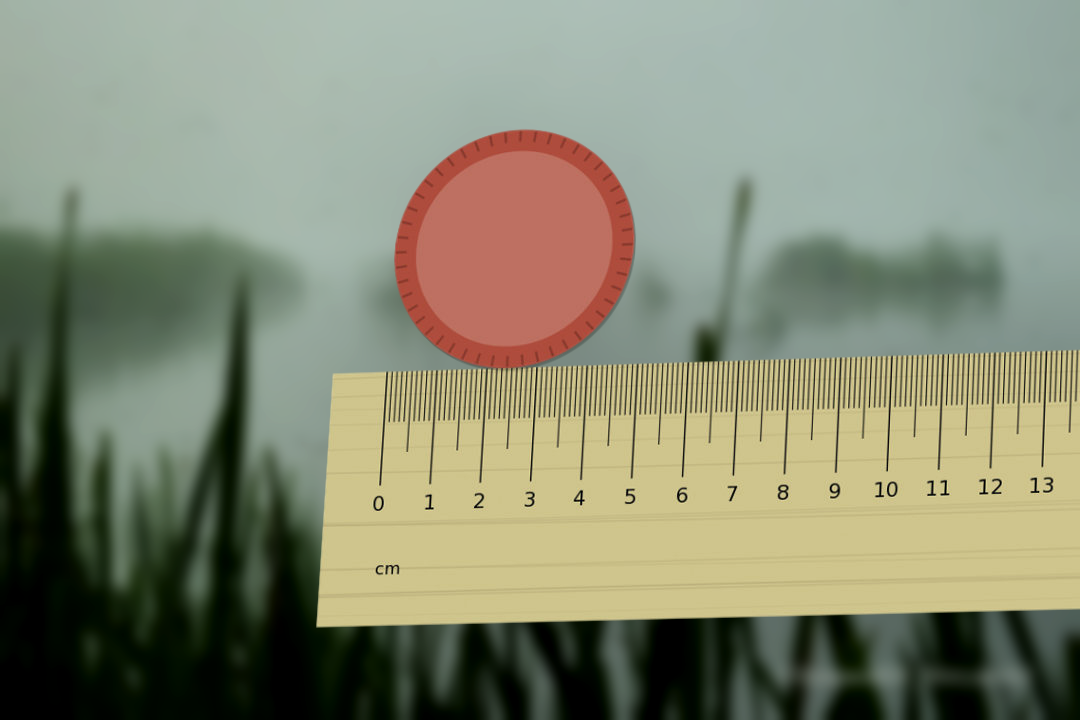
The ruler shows 4.8,cm
